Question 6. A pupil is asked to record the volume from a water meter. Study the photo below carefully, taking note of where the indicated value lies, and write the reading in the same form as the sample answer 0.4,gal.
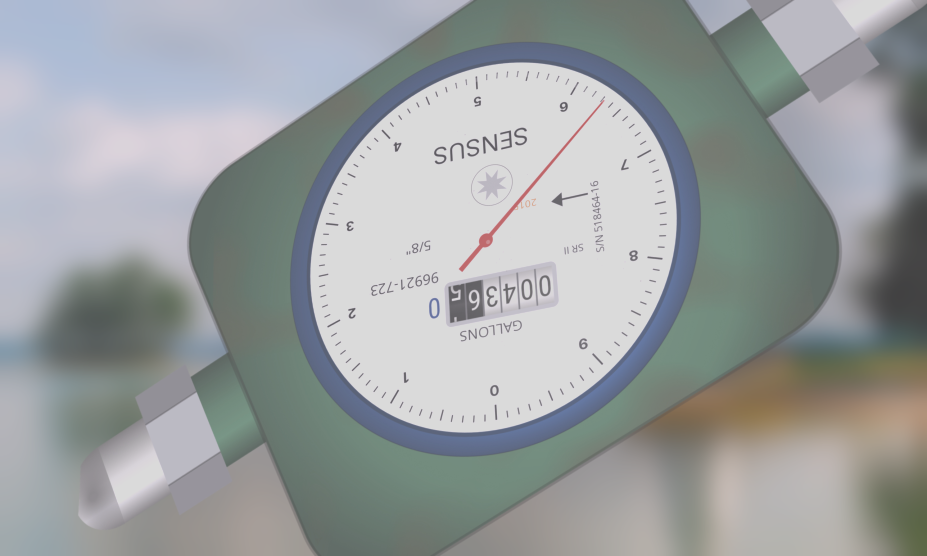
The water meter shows 43646.3,gal
